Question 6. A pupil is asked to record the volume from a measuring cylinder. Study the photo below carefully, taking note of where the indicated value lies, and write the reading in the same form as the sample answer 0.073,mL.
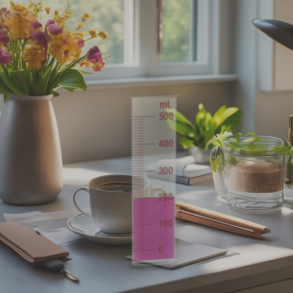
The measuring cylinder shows 200,mL
